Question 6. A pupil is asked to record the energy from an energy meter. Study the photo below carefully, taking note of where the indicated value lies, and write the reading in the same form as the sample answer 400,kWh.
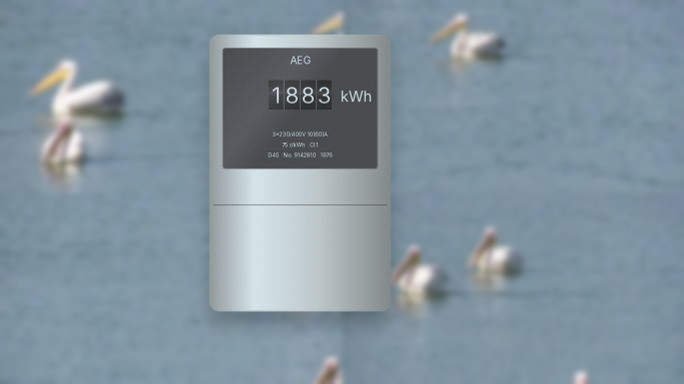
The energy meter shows 1883,kWh
